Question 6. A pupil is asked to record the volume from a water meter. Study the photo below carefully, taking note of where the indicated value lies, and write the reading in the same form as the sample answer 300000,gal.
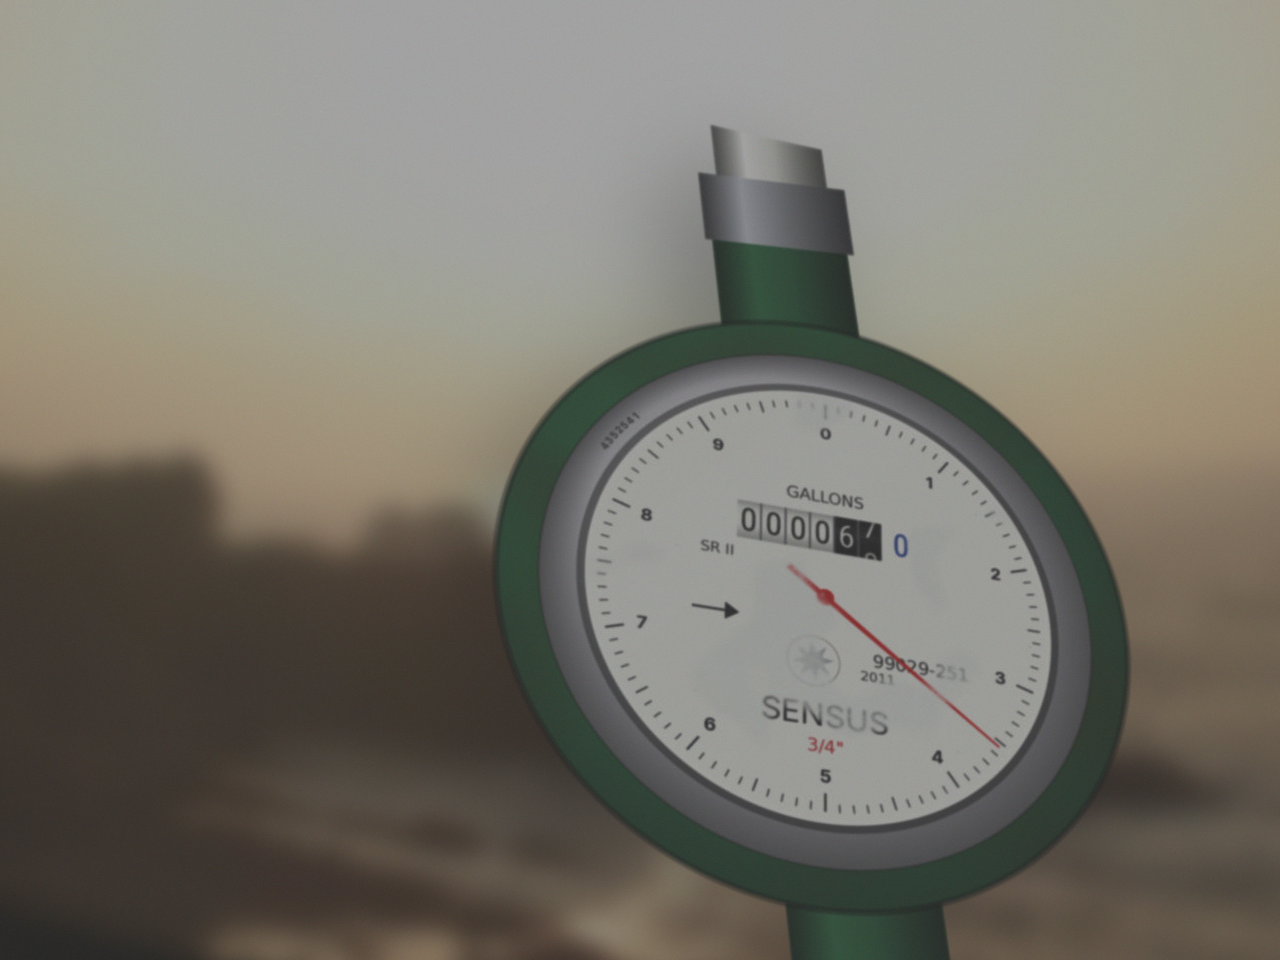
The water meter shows 673.5,gal
